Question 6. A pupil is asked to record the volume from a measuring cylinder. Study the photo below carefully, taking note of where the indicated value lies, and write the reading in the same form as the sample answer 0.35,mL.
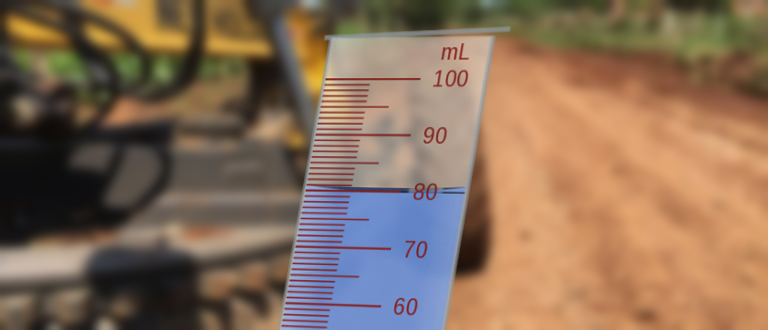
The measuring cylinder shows 80,mL
